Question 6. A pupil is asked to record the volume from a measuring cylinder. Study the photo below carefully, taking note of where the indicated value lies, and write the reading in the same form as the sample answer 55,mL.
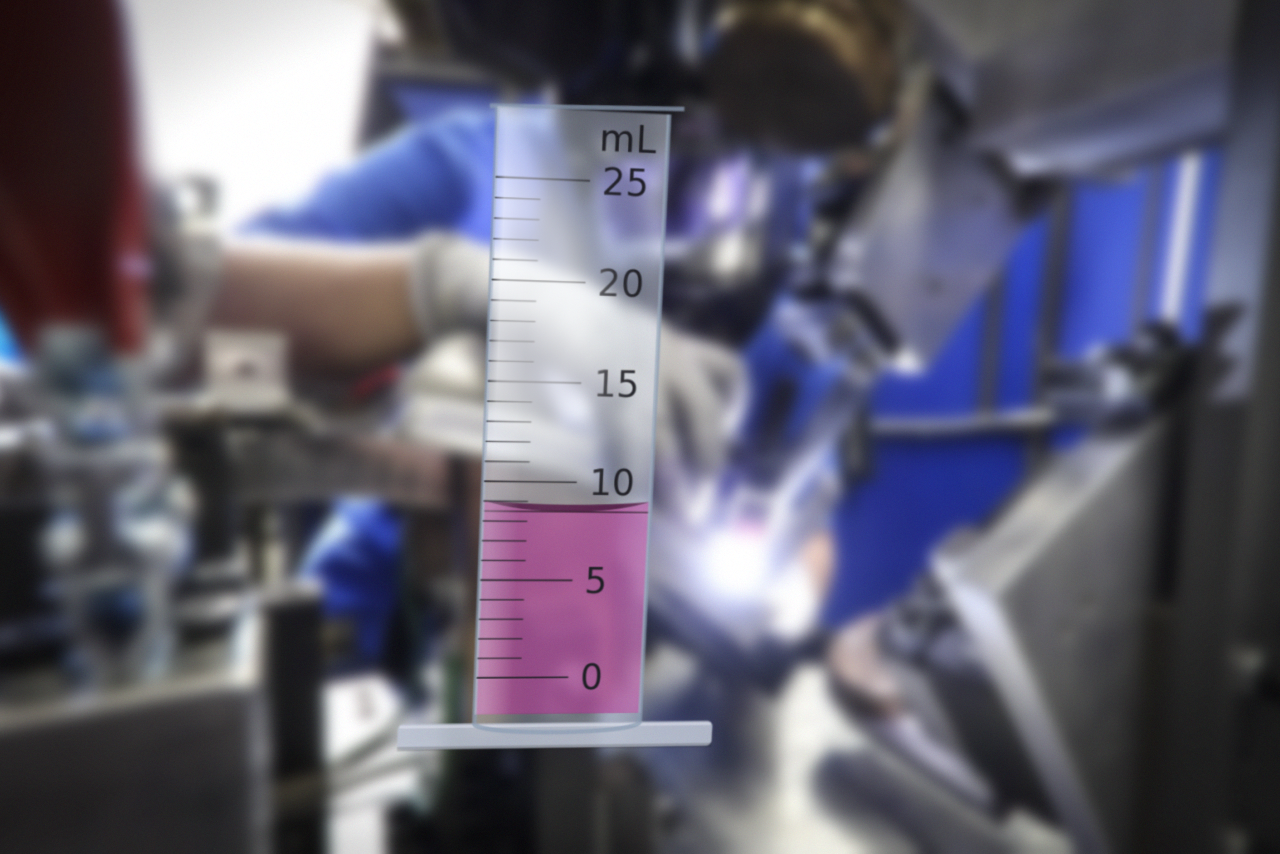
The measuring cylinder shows 8.5,mL
